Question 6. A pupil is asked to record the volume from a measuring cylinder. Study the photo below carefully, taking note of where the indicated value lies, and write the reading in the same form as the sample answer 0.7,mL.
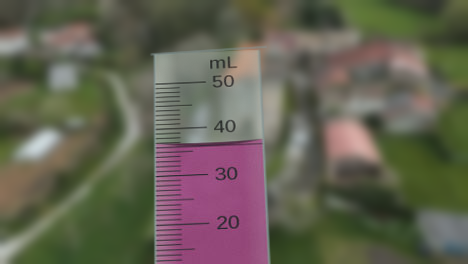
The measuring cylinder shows 36,mL
